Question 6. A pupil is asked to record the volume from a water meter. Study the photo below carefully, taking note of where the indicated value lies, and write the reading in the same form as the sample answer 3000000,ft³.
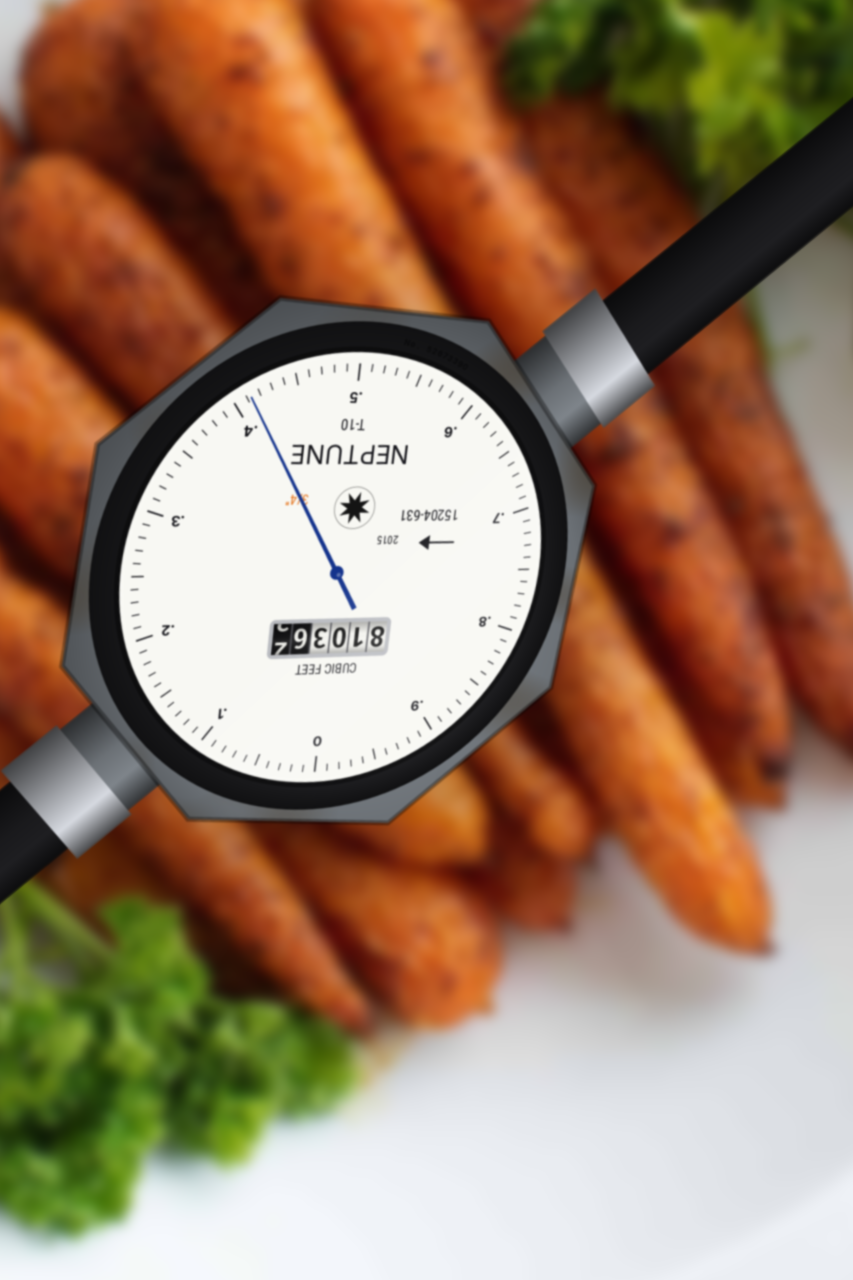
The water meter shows 810362.41,ft³
